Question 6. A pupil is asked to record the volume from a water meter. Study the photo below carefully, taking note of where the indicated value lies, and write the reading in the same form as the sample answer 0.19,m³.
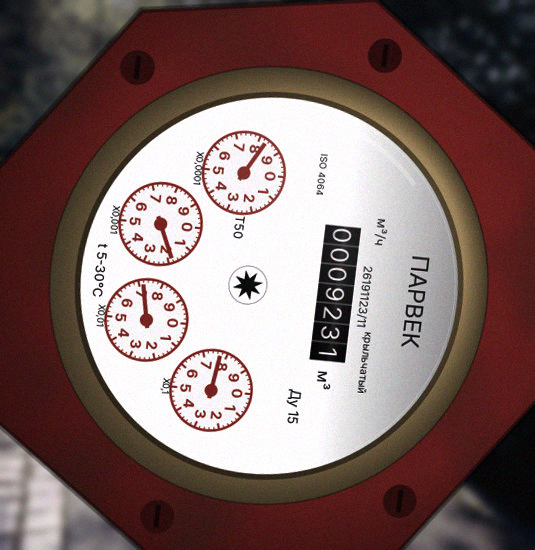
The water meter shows 9231.7718,m³
